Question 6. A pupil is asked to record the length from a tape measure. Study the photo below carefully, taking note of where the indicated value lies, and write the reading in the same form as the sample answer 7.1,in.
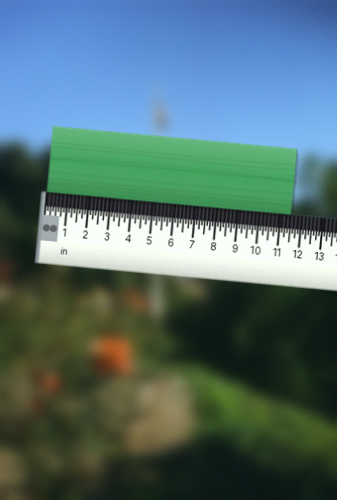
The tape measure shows 11.5,in
